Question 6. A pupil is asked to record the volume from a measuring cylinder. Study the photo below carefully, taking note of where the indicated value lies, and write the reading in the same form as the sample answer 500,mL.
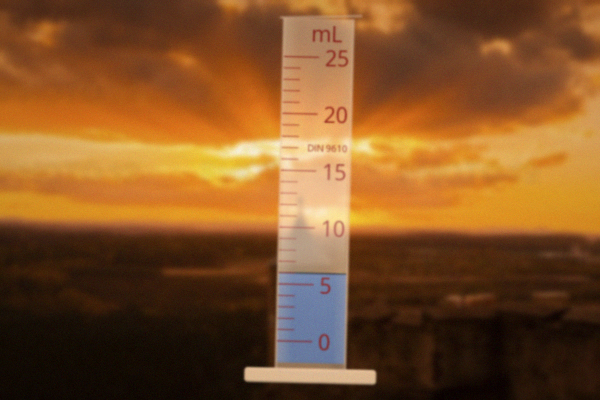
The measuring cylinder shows 6,mL
